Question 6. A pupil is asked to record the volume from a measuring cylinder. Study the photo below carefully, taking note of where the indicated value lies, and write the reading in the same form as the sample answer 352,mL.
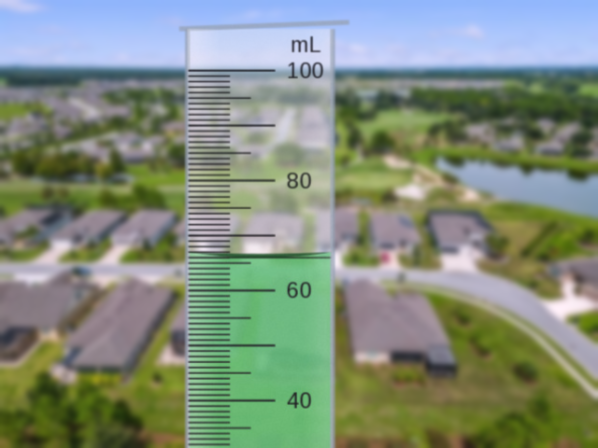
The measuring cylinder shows 66,mL
